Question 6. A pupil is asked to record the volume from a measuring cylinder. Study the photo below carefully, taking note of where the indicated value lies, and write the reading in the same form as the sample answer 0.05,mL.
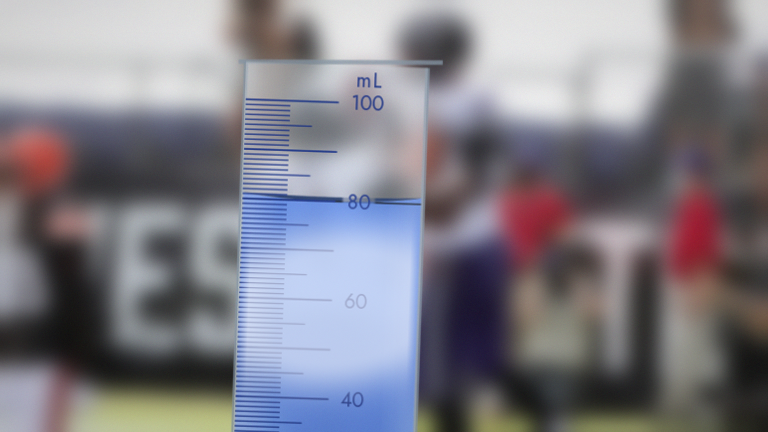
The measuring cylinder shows 80,mL
